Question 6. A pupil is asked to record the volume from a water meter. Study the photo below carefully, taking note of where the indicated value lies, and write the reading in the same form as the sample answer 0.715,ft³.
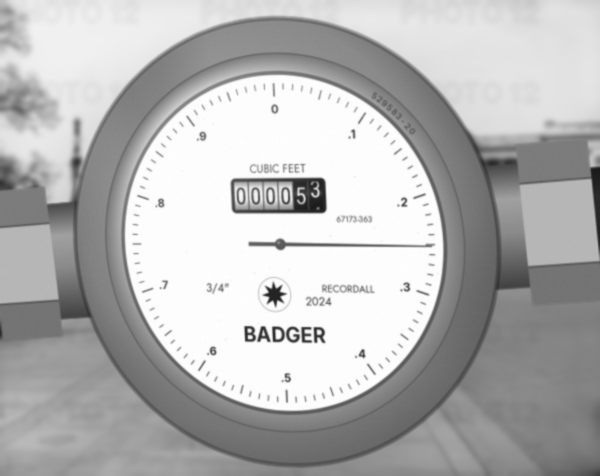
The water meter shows 53.25,ft³
